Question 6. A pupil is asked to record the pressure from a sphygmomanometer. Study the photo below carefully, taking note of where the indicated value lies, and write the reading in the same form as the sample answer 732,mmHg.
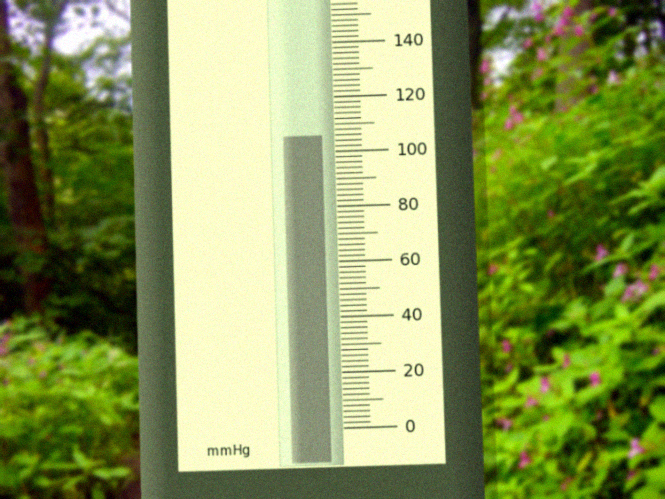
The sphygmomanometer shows 106,mmHg
